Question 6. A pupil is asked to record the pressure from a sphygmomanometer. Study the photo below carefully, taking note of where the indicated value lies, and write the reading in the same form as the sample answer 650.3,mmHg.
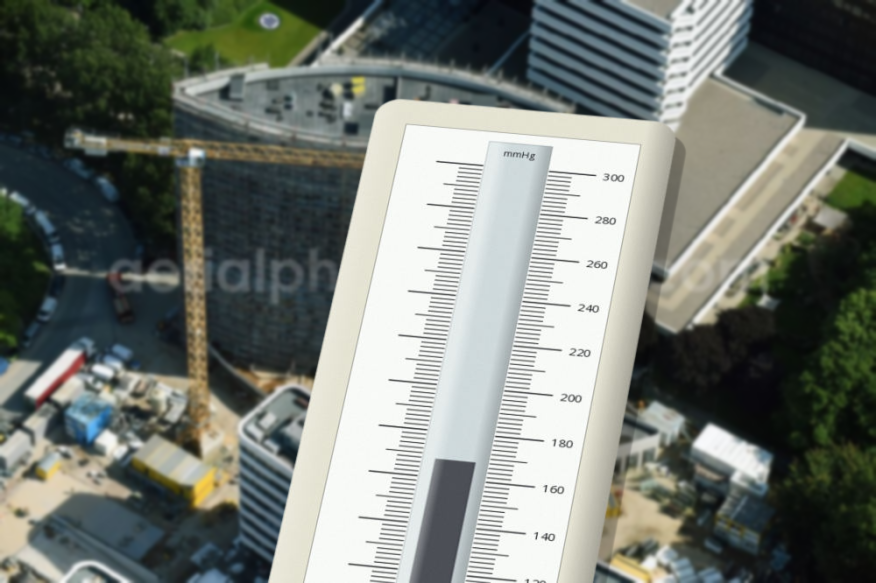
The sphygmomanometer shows 168,mmHg
